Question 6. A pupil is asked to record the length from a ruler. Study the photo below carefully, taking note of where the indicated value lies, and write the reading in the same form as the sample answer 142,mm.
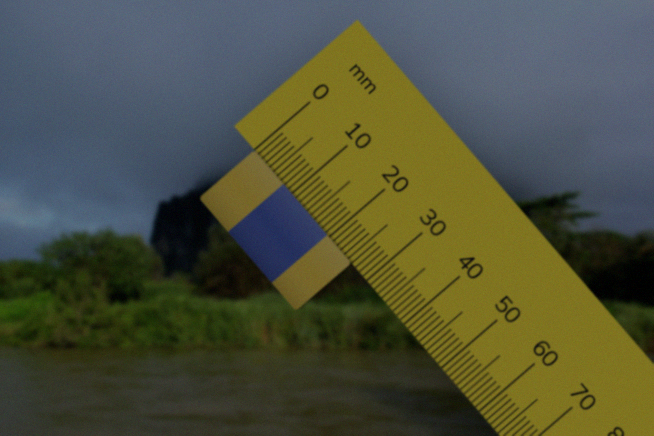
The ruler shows 26,mm
